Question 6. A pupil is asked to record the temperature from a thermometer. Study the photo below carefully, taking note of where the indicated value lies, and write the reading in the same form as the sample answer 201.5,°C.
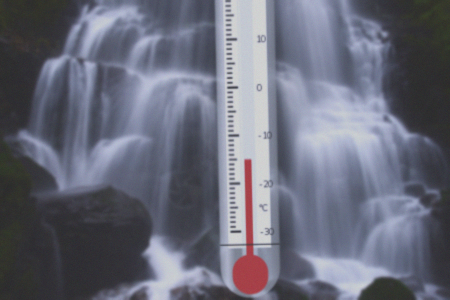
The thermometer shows -15,°C
